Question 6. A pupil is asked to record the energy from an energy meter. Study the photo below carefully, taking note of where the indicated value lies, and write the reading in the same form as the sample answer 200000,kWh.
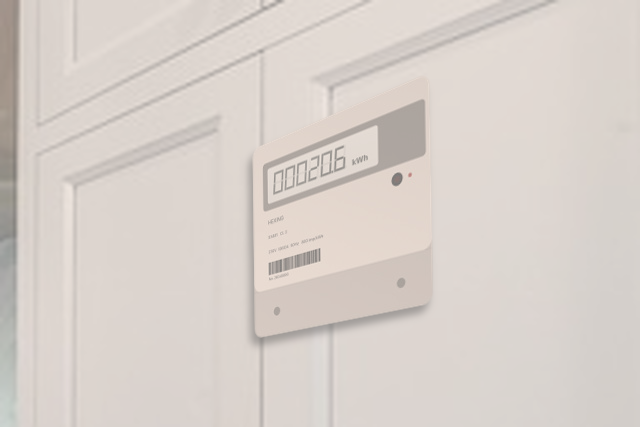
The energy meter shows 20.6,kWh
